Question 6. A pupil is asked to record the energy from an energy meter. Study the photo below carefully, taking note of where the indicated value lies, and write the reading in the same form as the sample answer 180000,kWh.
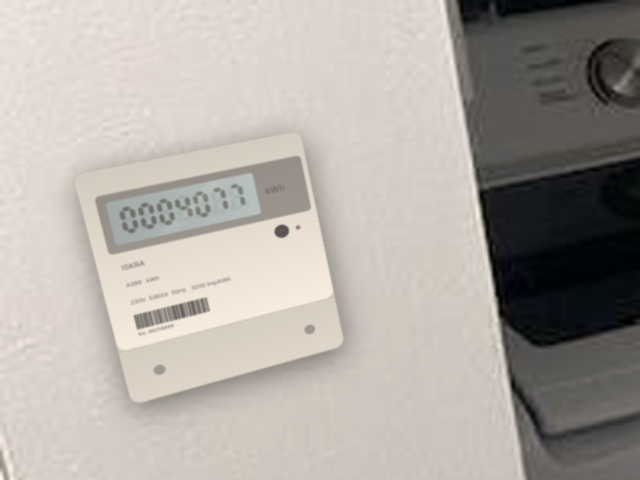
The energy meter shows 4077,kWh
